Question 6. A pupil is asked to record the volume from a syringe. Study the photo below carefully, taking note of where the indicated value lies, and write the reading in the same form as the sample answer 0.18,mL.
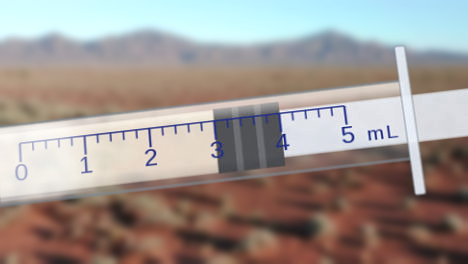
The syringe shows 3,mL
